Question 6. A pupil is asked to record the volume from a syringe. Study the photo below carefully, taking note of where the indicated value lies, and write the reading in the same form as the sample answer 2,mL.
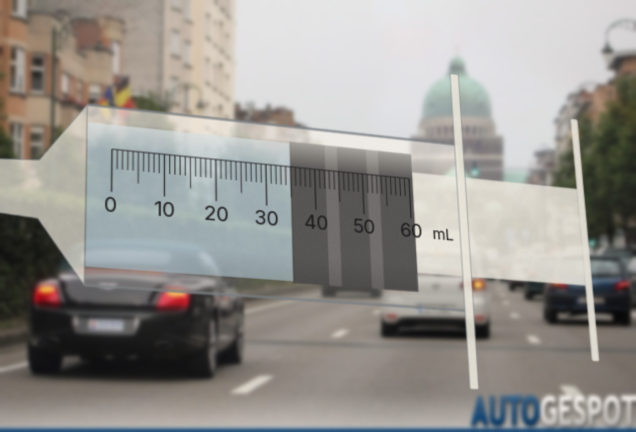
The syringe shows 35,mL
